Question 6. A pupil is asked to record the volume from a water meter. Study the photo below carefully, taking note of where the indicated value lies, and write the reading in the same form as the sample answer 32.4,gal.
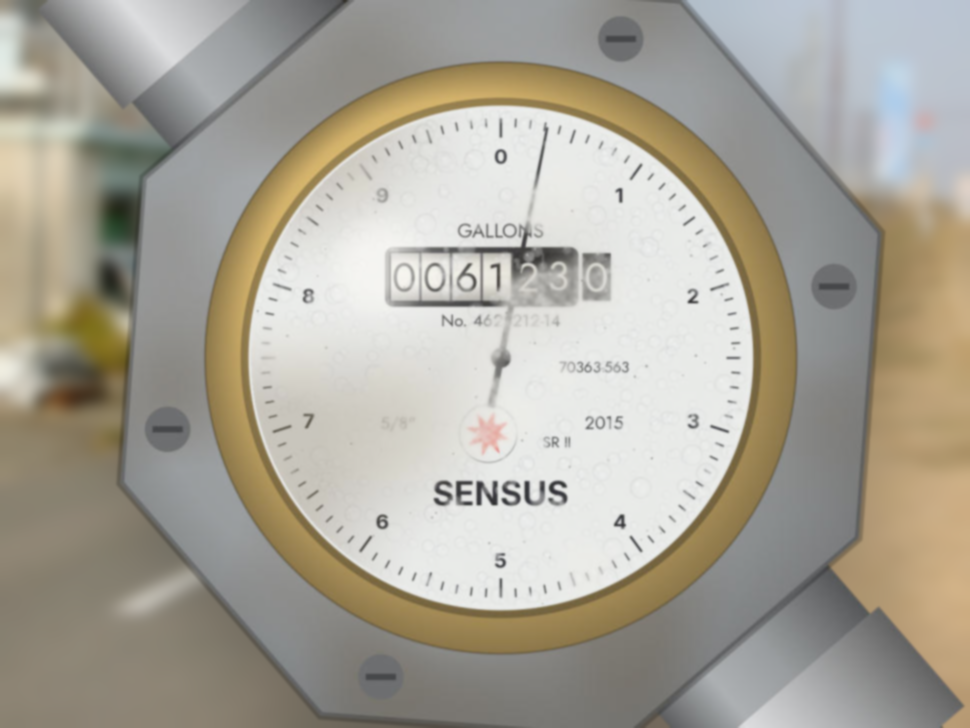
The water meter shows 61230.3,gal
